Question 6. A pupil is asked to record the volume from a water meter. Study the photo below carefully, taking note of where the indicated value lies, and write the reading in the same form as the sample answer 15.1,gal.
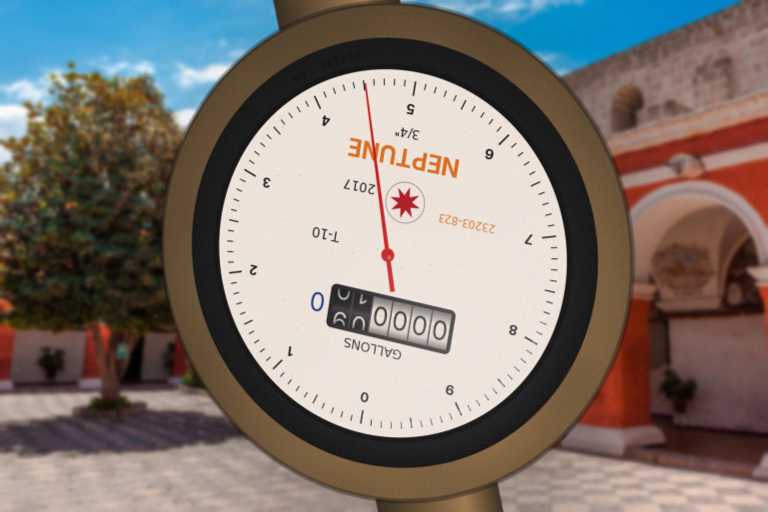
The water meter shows 94.5,gal
